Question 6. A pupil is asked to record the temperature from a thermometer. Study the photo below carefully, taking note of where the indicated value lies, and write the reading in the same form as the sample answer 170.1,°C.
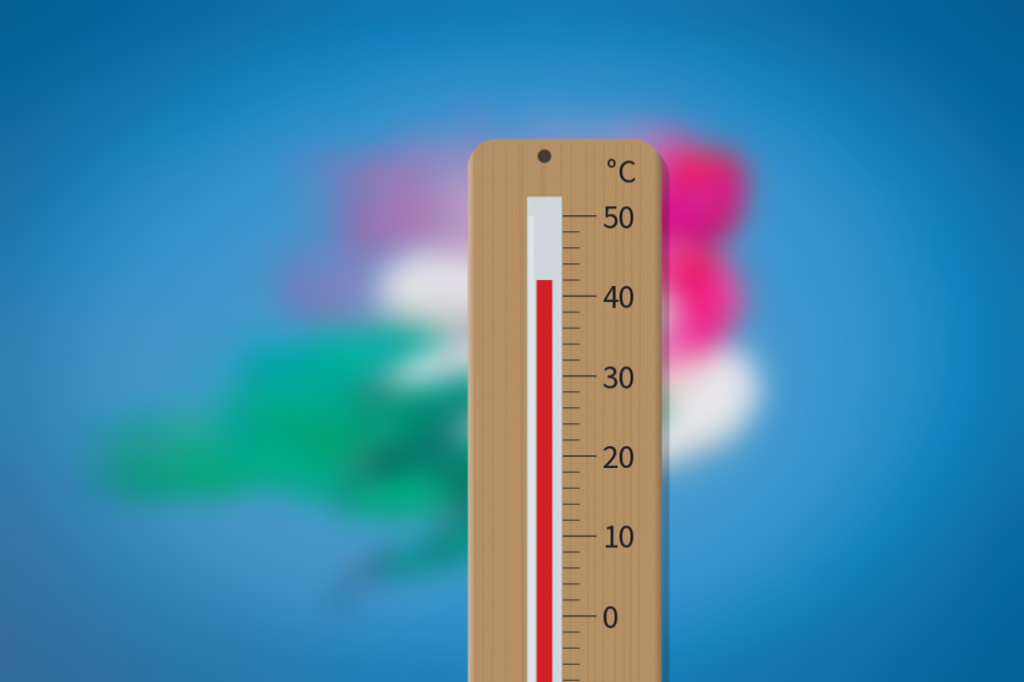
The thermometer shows 42,°C
